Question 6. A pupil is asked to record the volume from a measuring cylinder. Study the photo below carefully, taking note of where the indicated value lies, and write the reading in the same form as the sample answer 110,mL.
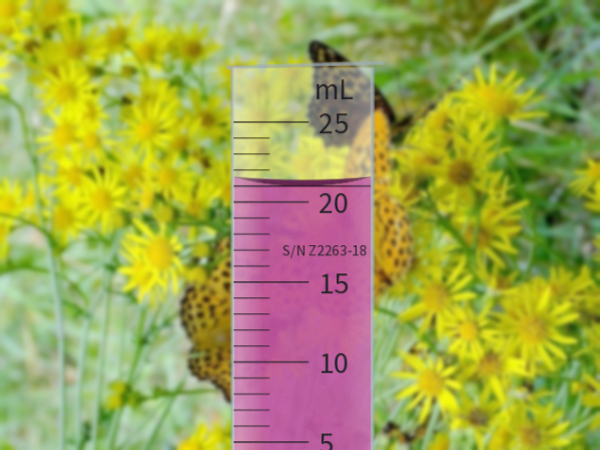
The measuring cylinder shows 21,mL
